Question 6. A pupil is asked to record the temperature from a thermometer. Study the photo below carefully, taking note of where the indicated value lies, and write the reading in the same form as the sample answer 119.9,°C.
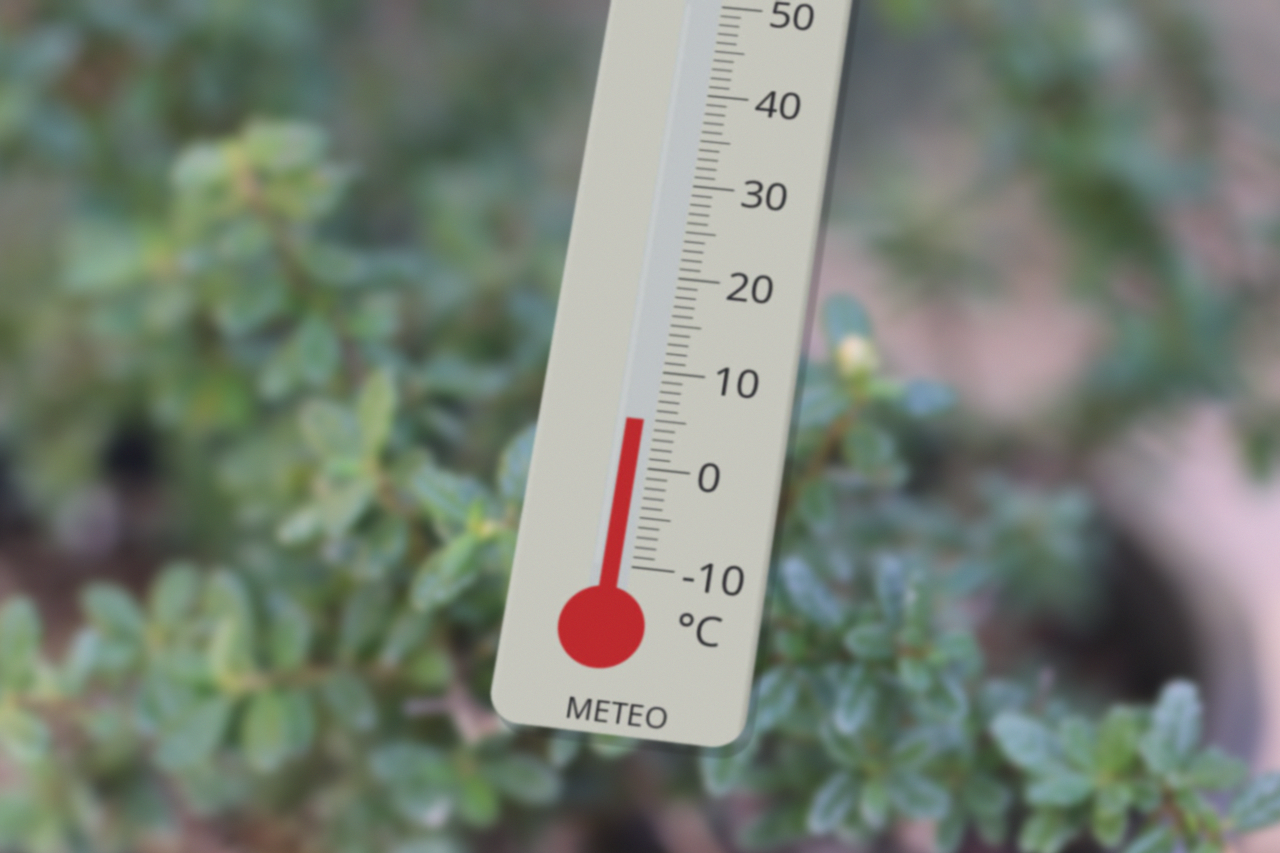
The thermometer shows 5,°C
